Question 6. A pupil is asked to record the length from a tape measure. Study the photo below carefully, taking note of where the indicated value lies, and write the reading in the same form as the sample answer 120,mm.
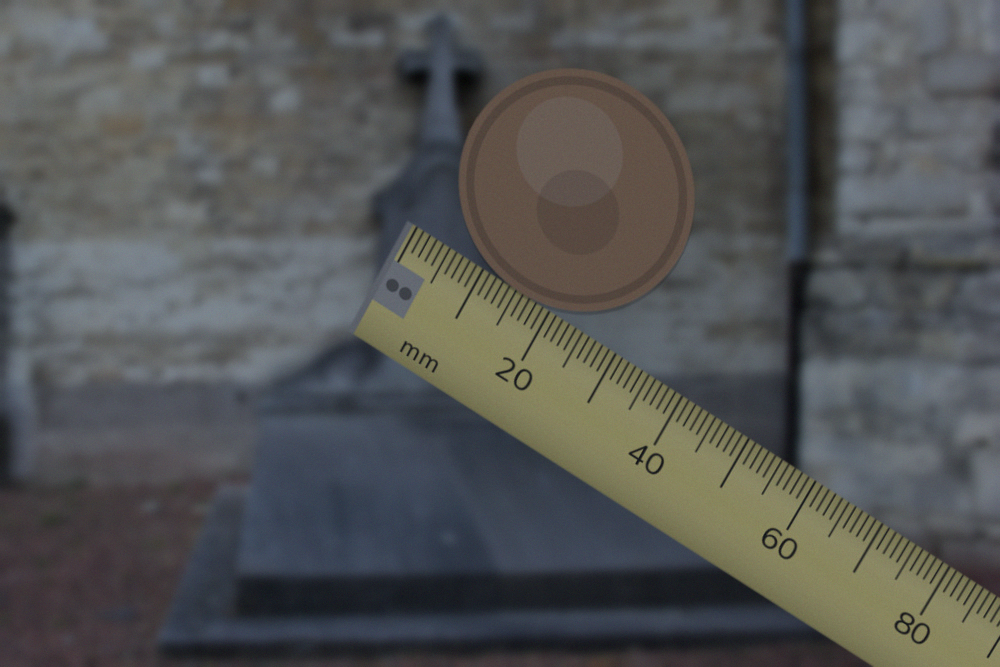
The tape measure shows 31,mm
